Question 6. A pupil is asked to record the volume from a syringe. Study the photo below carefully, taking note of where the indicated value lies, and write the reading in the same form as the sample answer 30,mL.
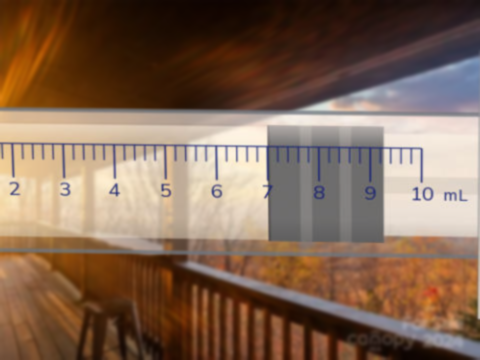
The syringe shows 7,mL
